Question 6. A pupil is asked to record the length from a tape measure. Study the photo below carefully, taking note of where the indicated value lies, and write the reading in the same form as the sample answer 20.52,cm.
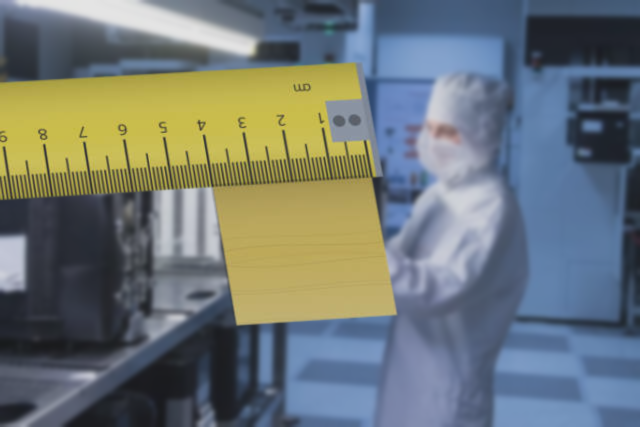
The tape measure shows 4,cm
